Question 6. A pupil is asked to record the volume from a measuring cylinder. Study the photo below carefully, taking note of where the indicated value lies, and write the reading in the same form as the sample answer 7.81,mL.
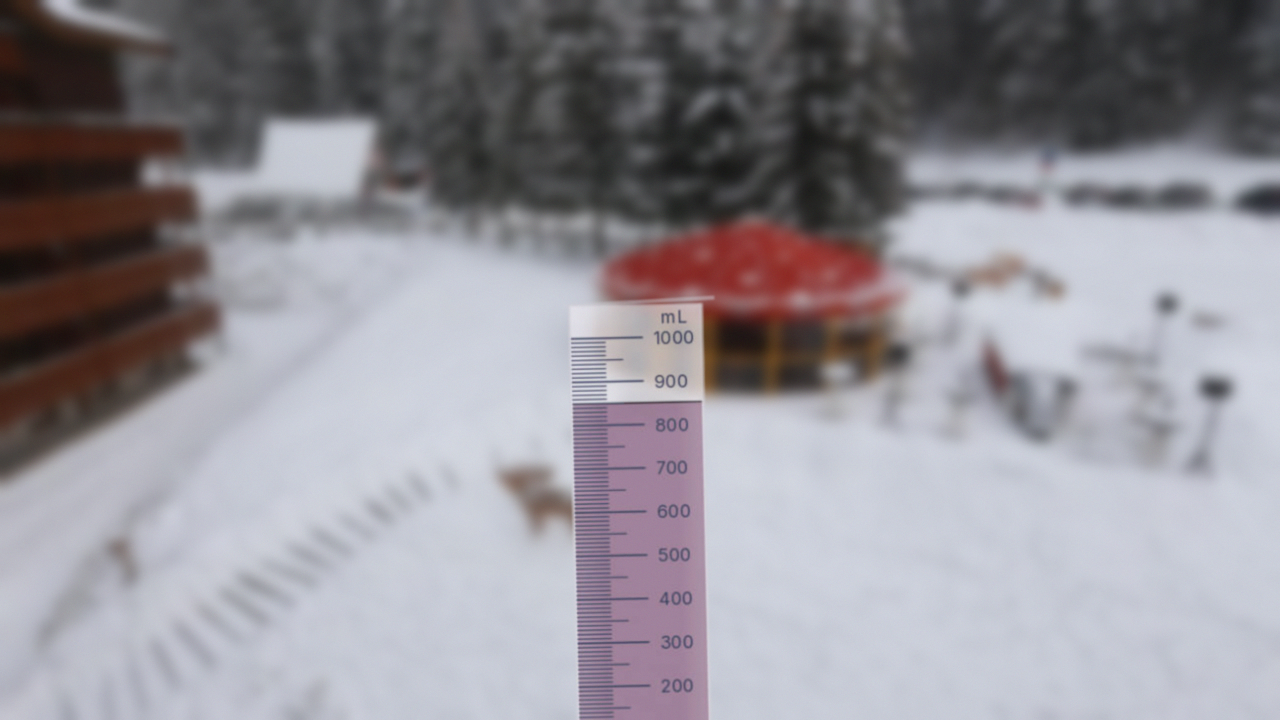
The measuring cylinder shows 850,mL
